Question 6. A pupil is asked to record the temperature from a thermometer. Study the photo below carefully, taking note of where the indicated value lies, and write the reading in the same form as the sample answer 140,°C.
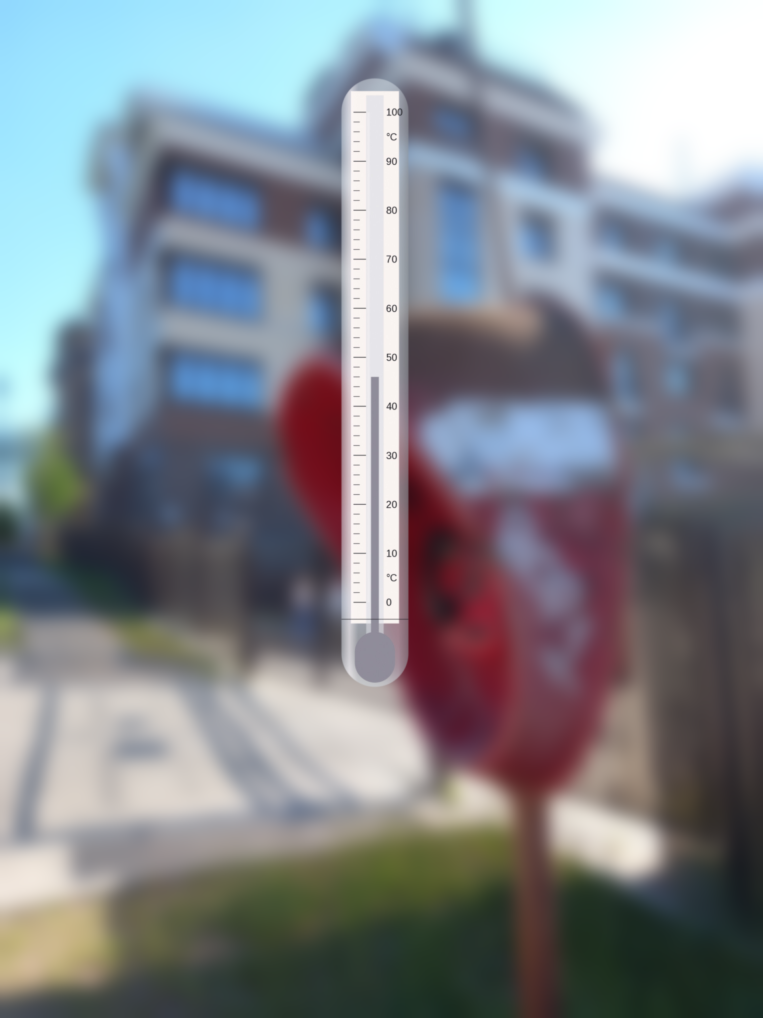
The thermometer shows 46,°C
